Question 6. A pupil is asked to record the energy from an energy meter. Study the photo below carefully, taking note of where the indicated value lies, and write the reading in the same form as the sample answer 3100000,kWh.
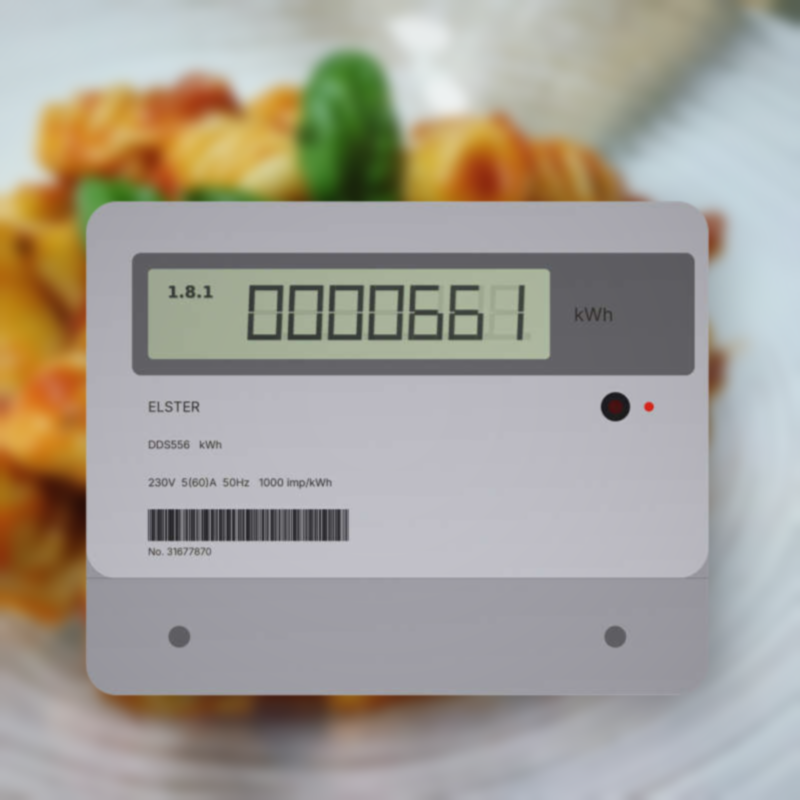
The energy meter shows 661,kWh
